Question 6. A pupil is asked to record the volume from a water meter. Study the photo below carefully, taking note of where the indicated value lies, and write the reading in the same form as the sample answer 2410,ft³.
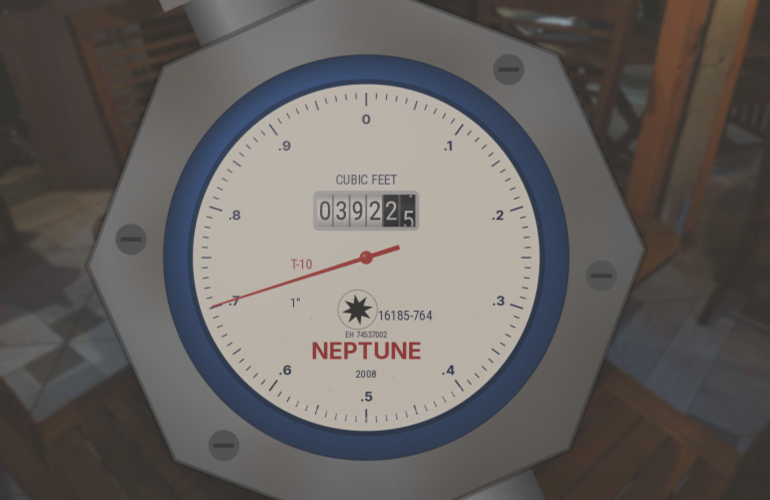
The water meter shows 39224.70,ft³
